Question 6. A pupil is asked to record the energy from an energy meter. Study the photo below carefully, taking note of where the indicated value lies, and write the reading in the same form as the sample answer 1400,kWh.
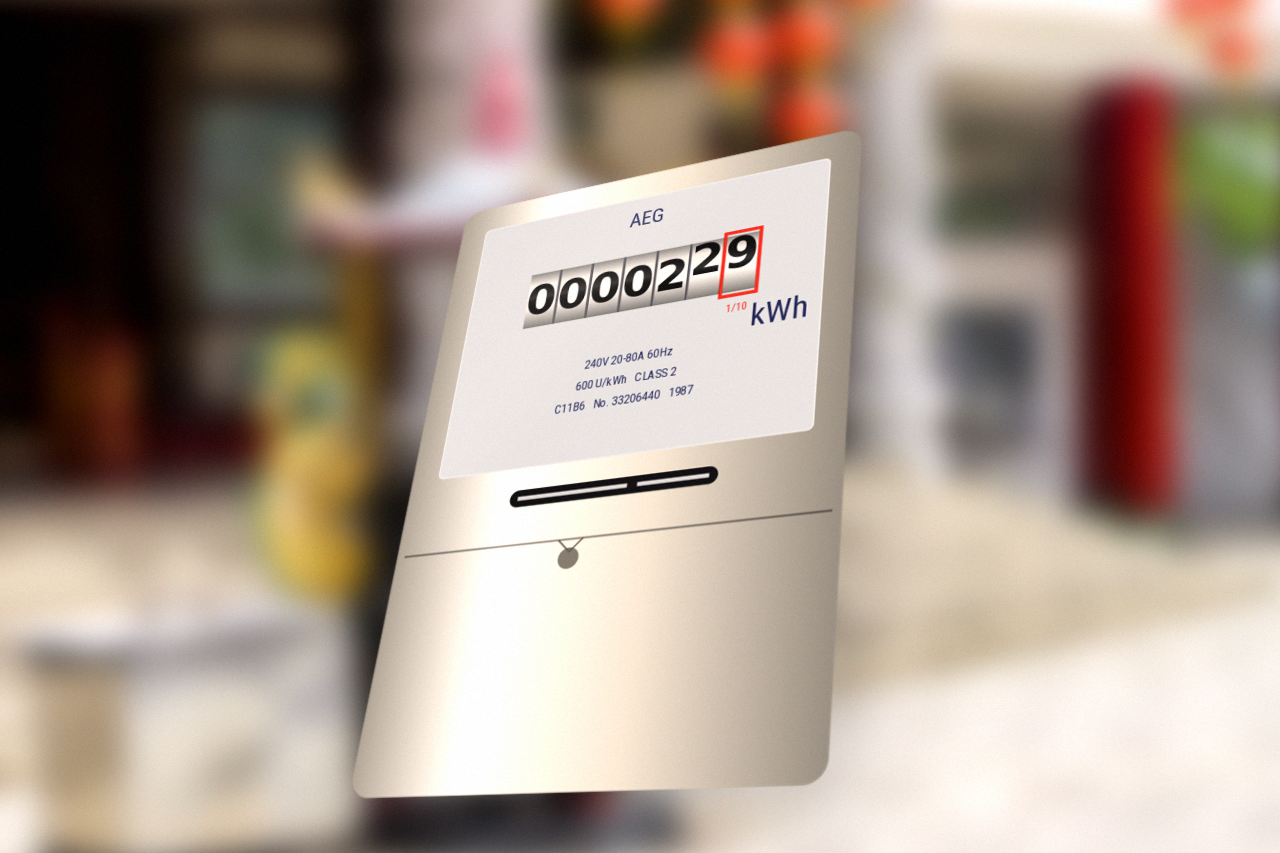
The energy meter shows 22.9,kWh
